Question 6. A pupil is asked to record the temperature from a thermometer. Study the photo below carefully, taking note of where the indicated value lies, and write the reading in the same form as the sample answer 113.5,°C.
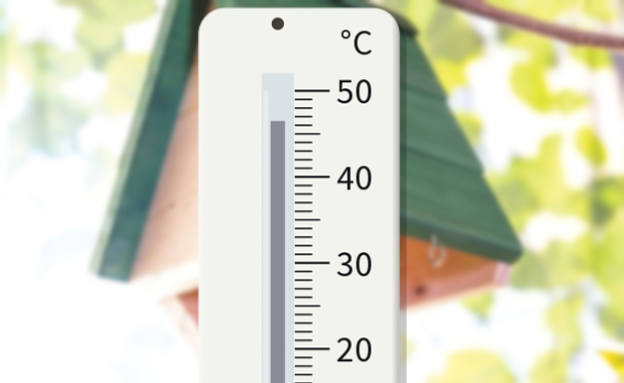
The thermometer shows 46.5,°C
